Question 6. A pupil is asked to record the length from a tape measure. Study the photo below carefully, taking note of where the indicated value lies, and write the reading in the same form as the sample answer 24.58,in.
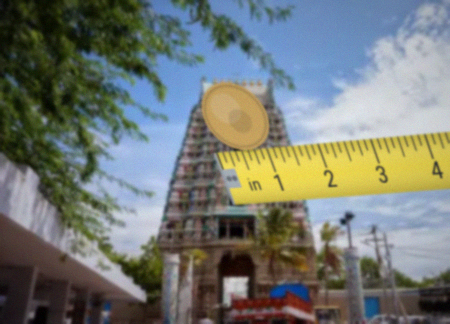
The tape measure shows 1.25,in
